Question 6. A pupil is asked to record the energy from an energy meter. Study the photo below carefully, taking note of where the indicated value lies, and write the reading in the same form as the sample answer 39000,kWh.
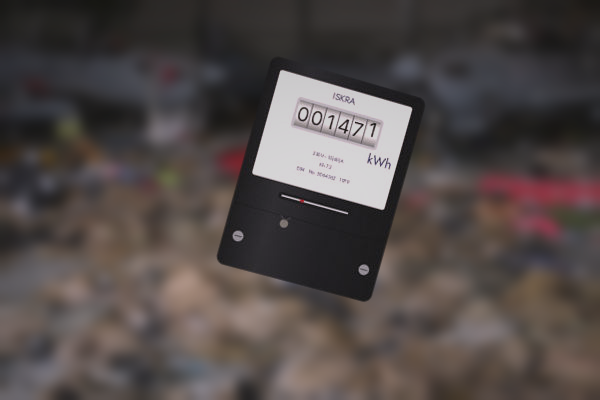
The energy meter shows 1471,kWh
